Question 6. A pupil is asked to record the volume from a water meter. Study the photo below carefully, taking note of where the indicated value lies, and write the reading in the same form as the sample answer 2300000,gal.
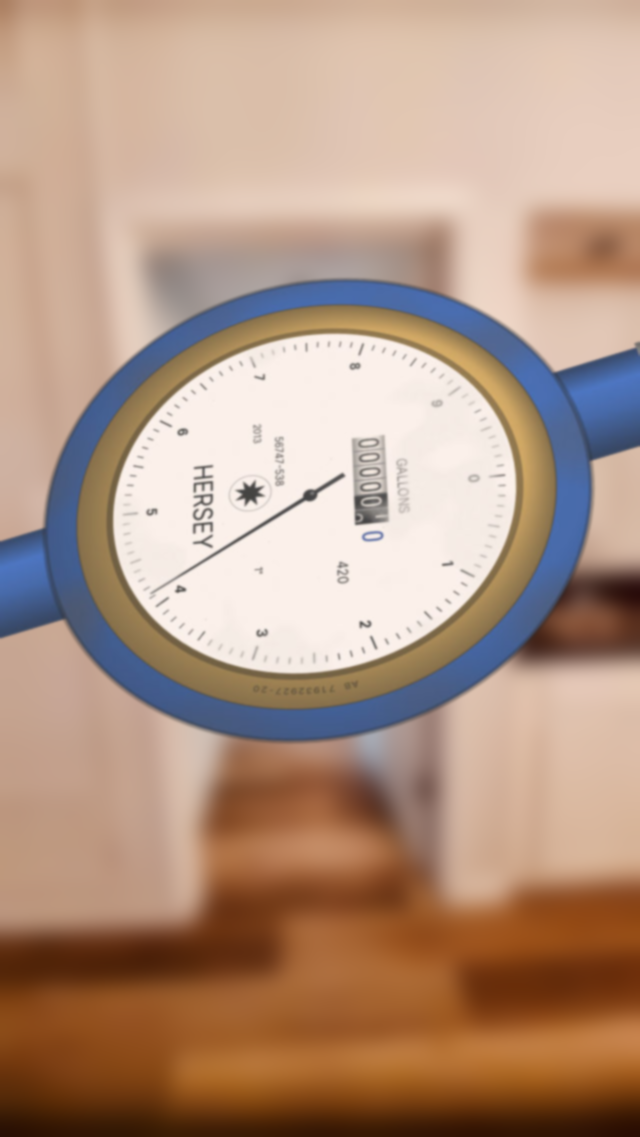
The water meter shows 14.1,gal
